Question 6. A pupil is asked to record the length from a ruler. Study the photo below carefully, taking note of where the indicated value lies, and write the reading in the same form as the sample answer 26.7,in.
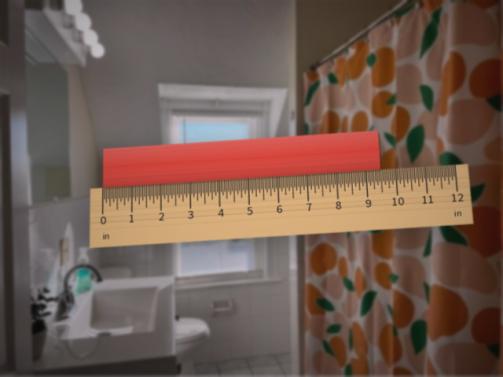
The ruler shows 9.5,in
